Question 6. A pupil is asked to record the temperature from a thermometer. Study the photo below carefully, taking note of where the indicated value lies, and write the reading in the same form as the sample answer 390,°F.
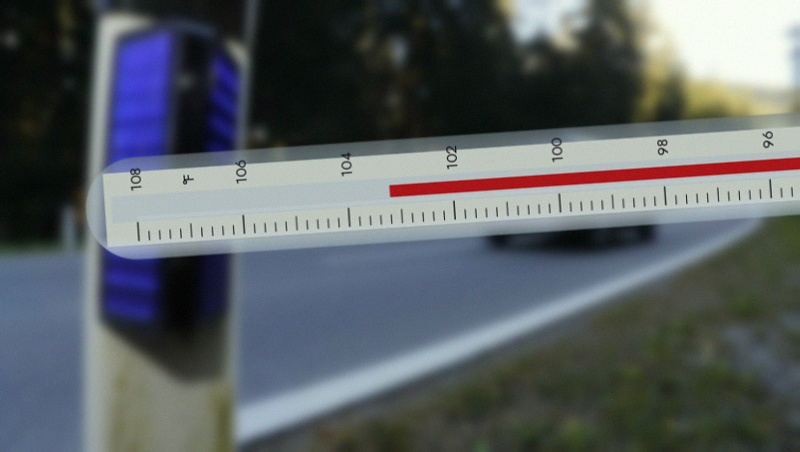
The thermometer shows 103.2,°F
